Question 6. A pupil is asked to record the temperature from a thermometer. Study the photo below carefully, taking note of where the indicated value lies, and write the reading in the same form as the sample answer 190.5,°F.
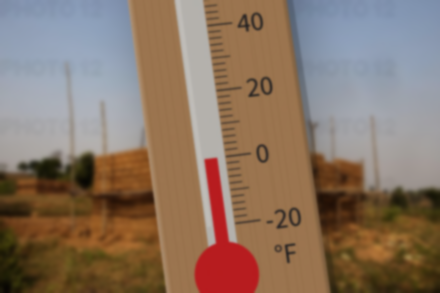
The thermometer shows 0,°F
